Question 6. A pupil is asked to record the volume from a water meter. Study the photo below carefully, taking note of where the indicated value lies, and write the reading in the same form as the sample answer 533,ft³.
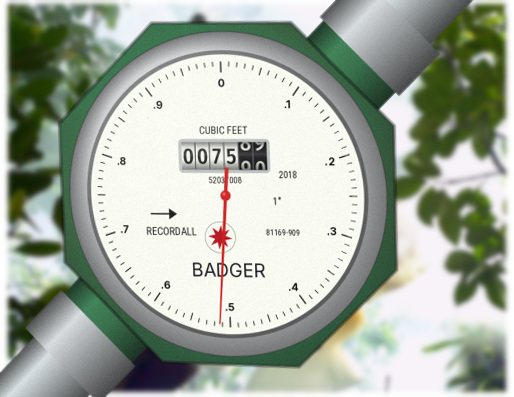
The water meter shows 7589.51,ft³
